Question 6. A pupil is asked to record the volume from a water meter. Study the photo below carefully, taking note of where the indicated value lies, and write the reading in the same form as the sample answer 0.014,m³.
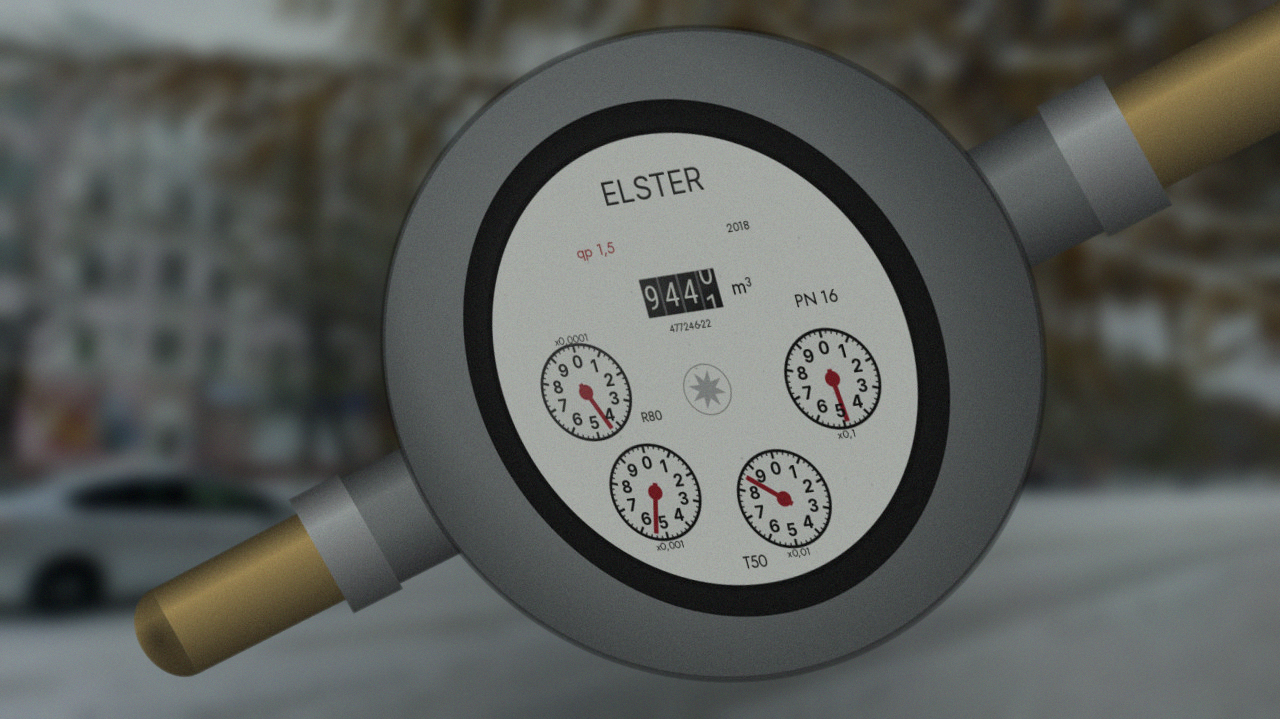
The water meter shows 9440.4854,m³
